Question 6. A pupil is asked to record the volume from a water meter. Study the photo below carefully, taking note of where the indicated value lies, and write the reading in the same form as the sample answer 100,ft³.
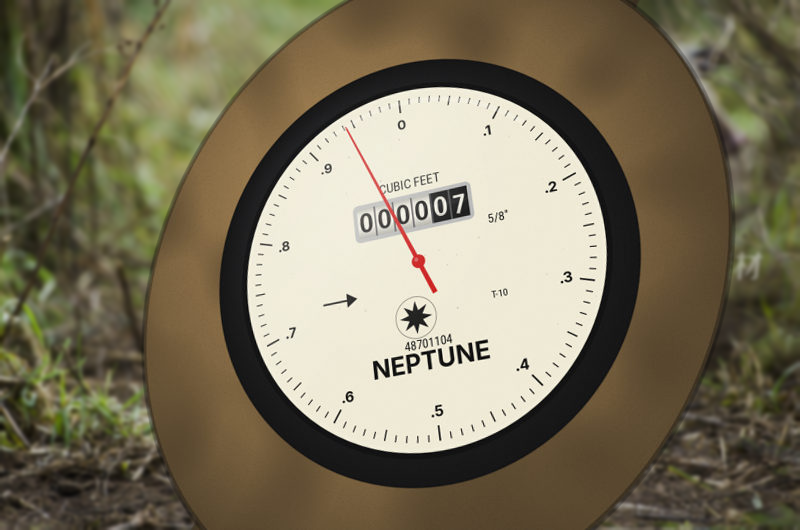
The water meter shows 6.94,ft³
